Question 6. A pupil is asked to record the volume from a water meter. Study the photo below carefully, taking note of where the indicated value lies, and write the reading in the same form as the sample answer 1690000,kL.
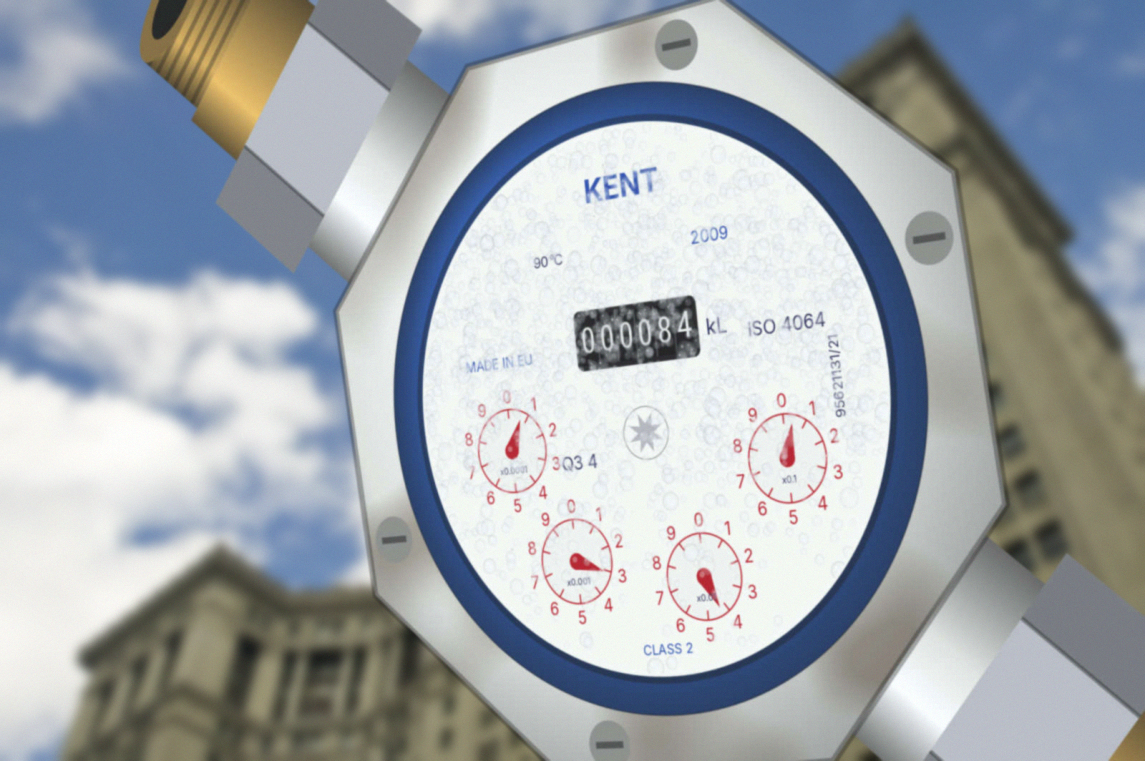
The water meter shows 84.0430,kL
